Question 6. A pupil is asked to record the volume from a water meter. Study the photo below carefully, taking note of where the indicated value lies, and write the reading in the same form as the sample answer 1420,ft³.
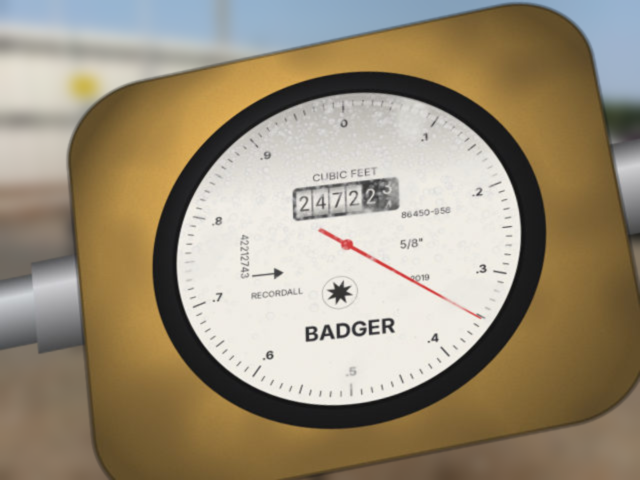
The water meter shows 247223.35,ft³
